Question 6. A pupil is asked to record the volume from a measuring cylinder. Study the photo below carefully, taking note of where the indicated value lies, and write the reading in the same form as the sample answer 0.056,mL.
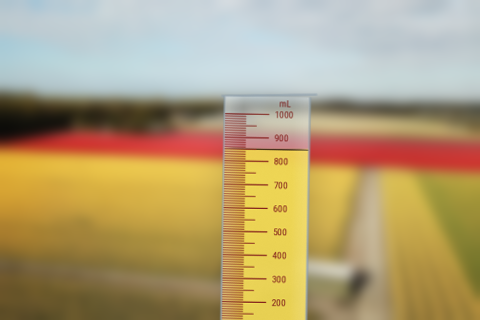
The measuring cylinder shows 850,mL
